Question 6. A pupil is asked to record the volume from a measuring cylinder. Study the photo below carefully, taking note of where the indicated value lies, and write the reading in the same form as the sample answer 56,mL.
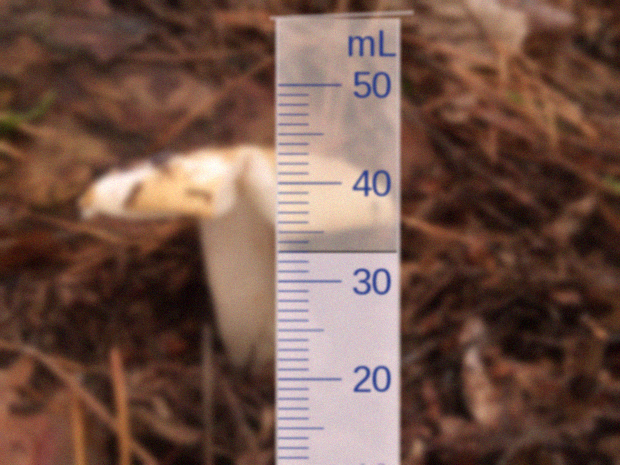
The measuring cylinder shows 33,mL
